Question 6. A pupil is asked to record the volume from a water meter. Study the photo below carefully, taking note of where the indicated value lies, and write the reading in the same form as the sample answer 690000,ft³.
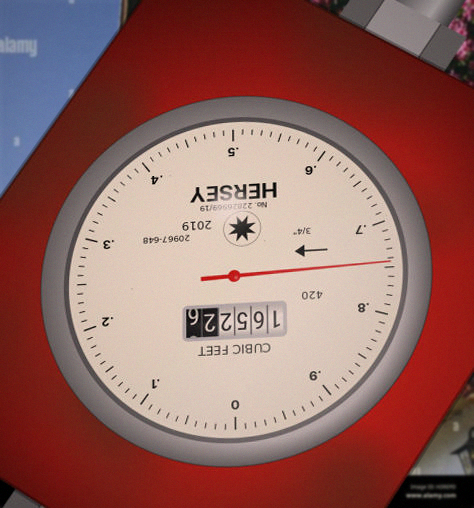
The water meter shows 165225.74,ft³
